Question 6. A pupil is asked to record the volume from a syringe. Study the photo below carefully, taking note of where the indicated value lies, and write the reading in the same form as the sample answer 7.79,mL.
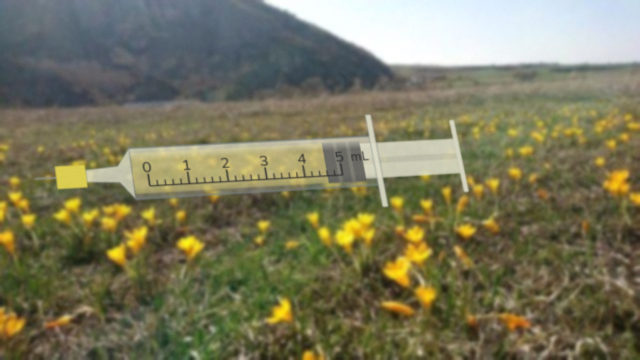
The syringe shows 4.6,mL
